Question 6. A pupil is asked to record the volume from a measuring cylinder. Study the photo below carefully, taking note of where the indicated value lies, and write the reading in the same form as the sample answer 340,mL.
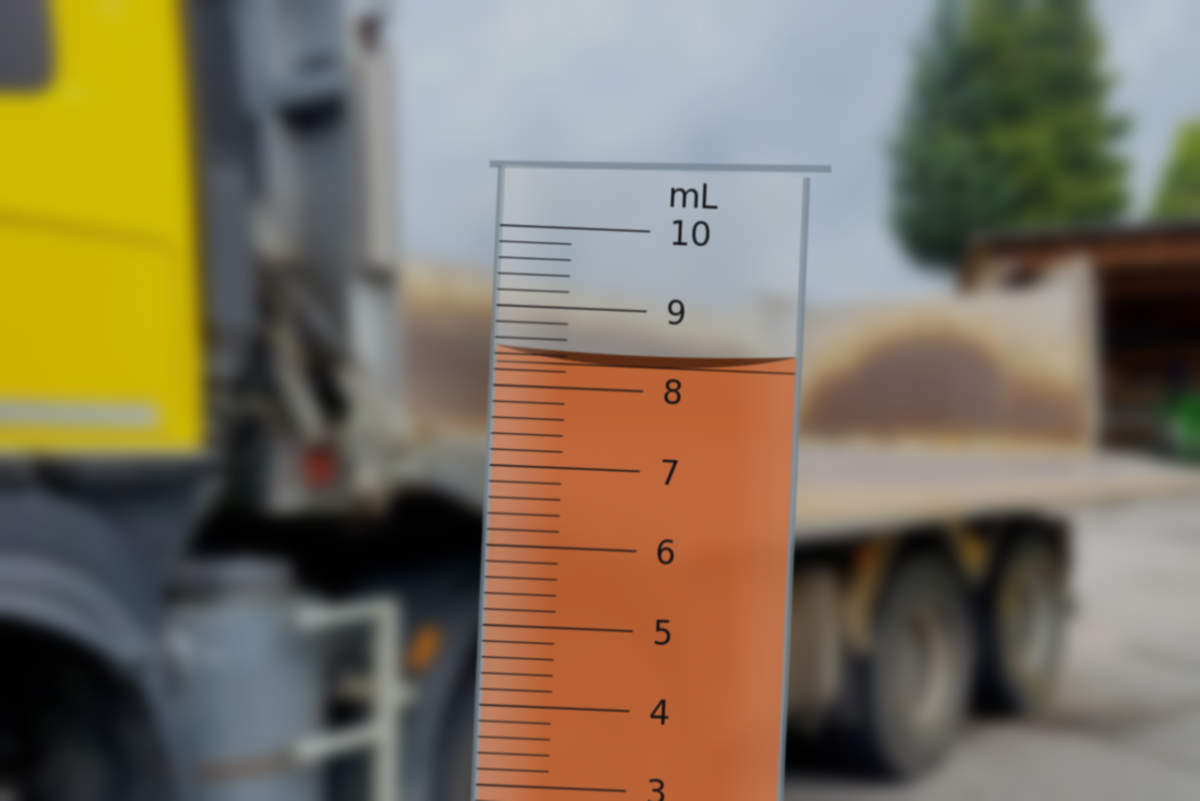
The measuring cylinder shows 8.3,mL
